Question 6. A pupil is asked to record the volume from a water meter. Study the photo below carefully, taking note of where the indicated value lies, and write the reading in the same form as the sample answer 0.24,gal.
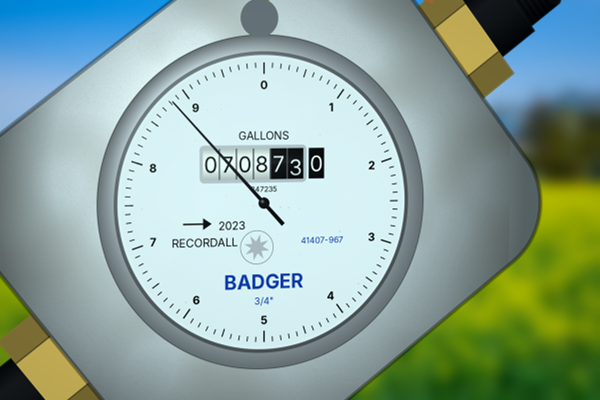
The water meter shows 708728.8,gal
